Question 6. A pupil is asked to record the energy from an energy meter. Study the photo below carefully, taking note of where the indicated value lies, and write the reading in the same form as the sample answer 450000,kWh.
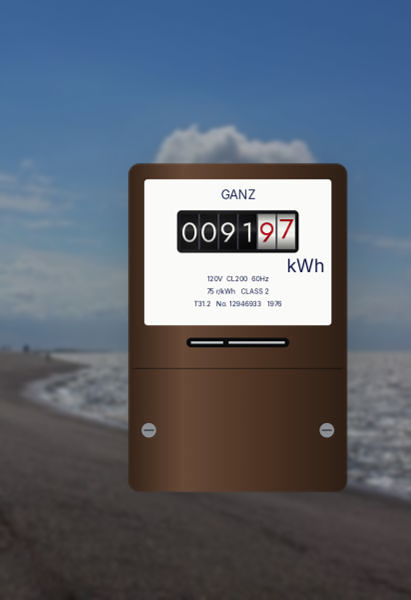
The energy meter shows 91.97,kWh
